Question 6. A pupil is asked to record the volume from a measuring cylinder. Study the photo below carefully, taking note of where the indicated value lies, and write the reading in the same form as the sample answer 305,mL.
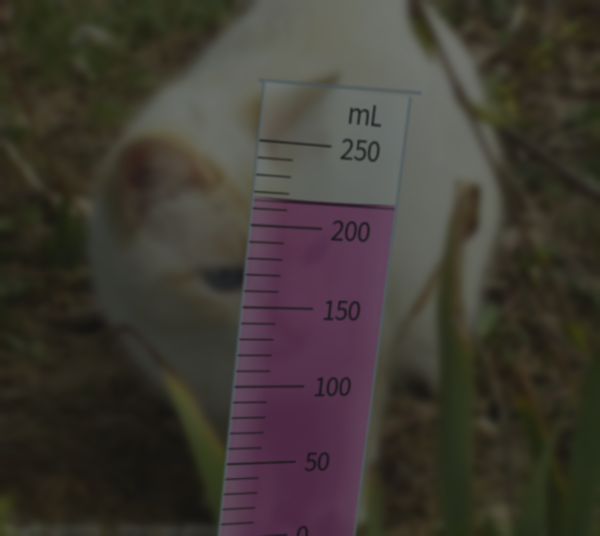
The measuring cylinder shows 215,mL
